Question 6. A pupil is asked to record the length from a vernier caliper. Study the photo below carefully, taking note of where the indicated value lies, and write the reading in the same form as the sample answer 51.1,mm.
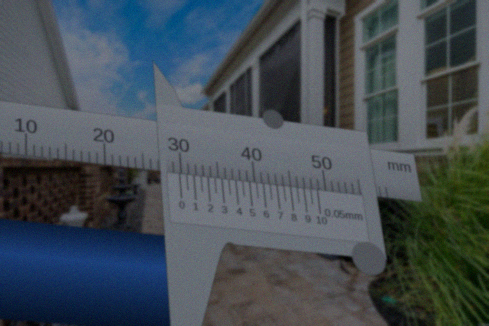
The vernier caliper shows 29.8,mm
